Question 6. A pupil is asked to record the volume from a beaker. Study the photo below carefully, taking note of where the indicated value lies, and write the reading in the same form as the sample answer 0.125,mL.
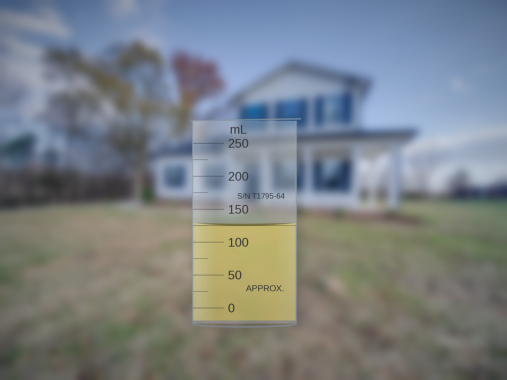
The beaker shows 125,mL
